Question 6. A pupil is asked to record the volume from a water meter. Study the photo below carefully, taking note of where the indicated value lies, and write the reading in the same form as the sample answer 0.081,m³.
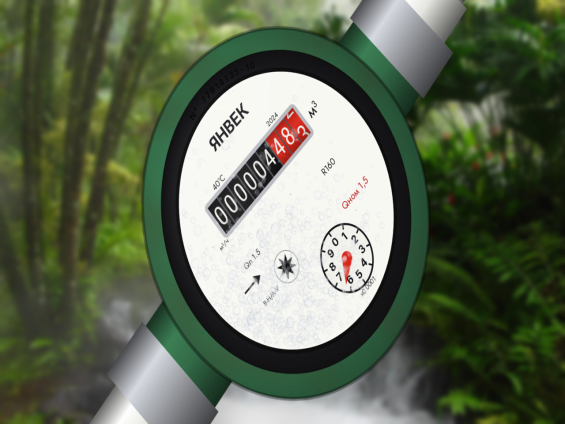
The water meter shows 4.4826,m³
